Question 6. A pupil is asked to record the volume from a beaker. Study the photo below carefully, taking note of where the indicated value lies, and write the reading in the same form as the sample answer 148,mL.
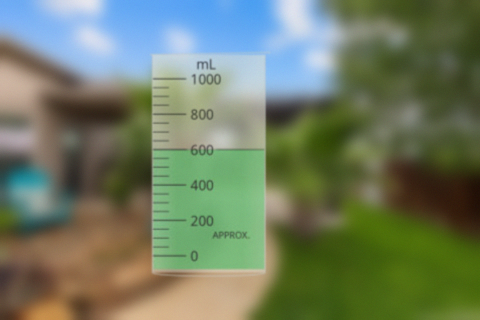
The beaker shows 600,mL
